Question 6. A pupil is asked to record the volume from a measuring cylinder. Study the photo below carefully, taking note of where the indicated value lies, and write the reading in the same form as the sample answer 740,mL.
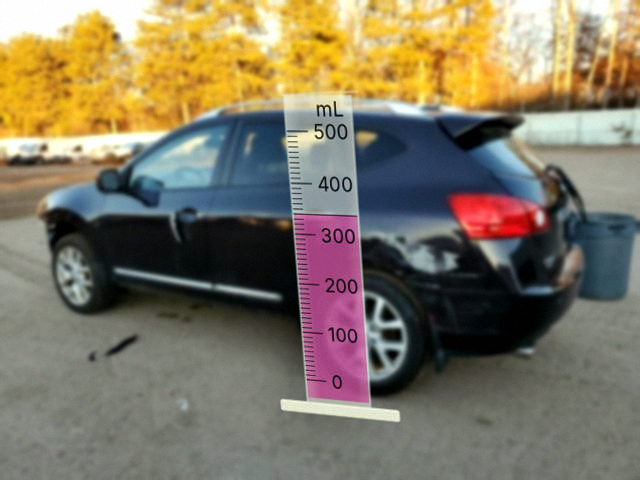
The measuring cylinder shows 340,mL
